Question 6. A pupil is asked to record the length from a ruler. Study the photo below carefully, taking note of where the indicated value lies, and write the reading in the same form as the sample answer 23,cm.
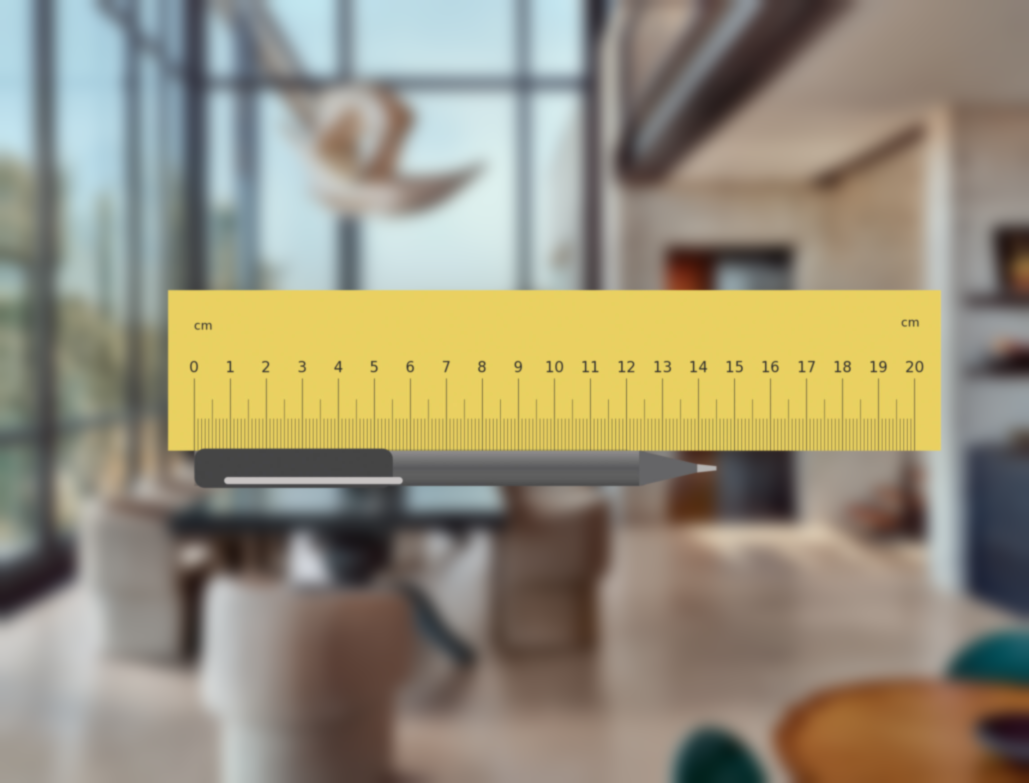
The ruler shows 14.5,cm
